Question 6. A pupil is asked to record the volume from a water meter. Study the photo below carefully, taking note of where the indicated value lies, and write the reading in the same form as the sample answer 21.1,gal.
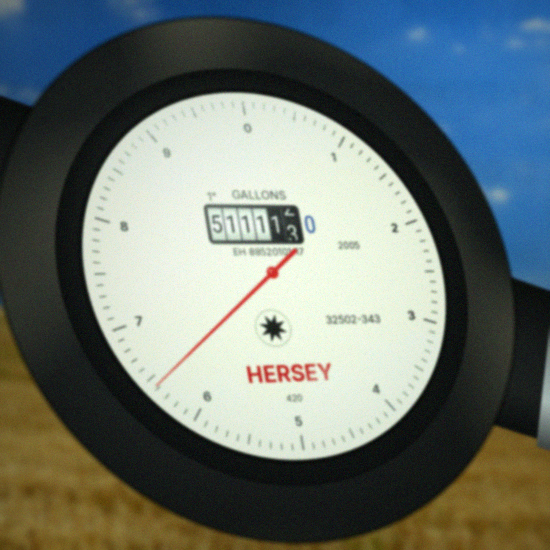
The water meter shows 5111126.4,gal
